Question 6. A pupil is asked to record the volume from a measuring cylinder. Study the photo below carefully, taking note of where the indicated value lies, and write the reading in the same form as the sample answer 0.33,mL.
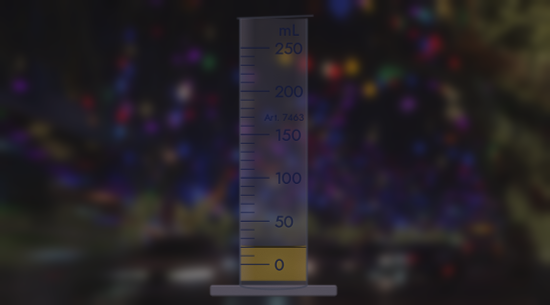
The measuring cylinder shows 20,mL
